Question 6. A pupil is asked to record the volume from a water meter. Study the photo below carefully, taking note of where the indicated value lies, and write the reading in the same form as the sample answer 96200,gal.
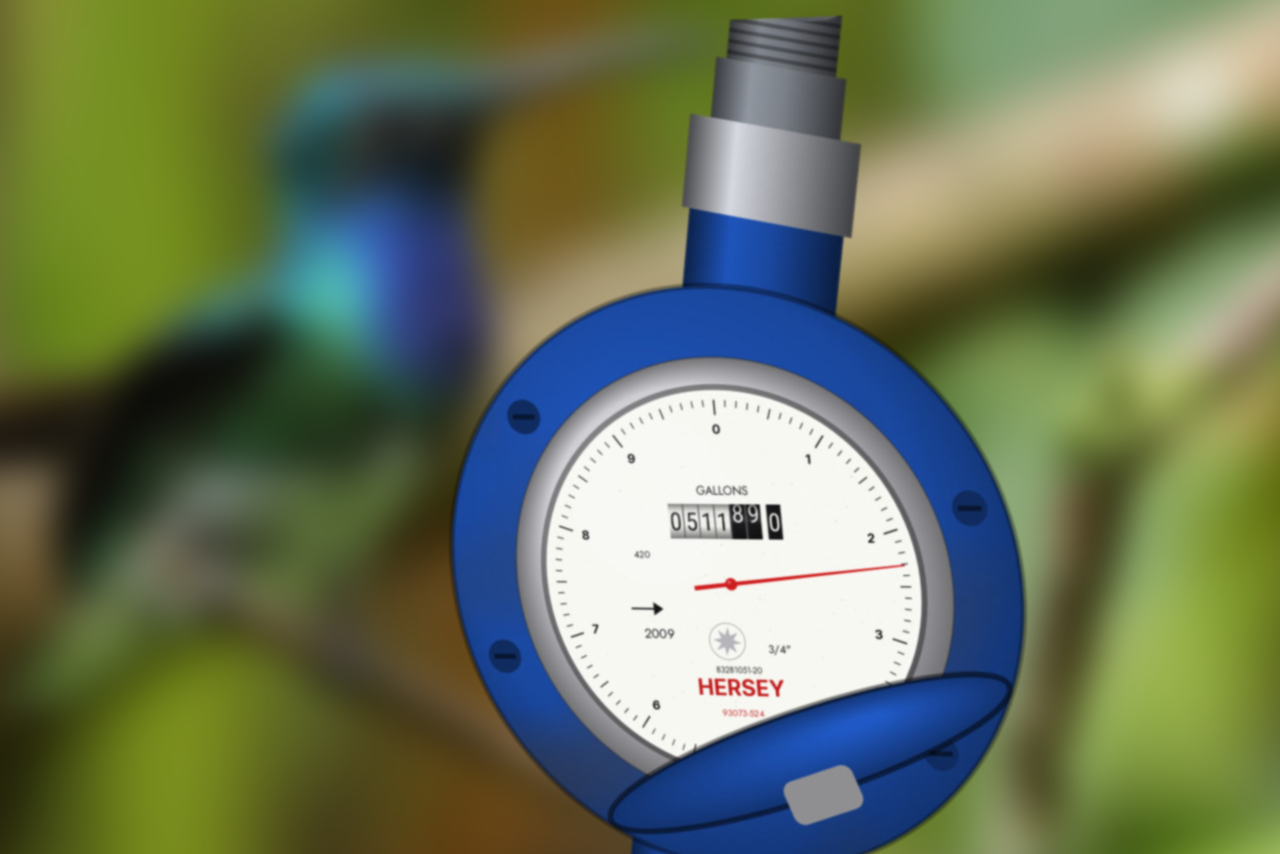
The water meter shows 511892.3,gal
